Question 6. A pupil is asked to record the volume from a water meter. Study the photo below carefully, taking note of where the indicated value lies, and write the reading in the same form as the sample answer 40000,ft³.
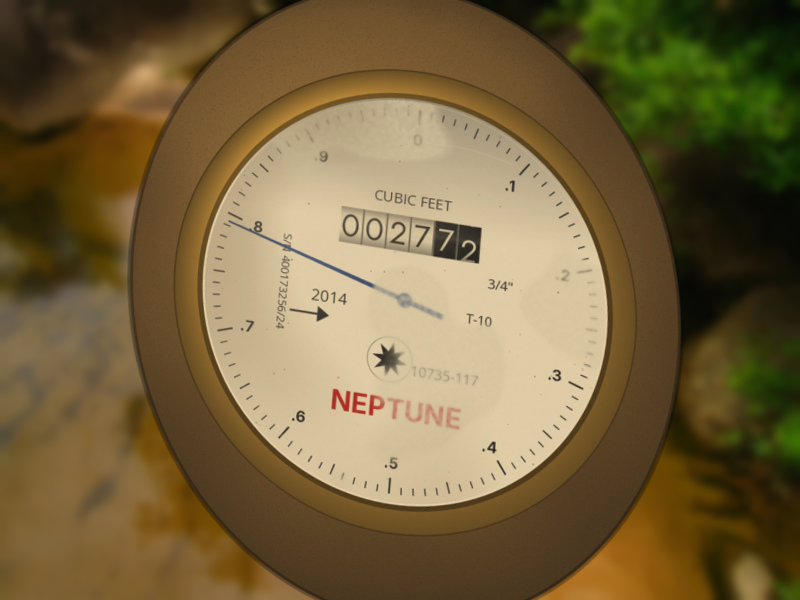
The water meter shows 2771.79,ft³
